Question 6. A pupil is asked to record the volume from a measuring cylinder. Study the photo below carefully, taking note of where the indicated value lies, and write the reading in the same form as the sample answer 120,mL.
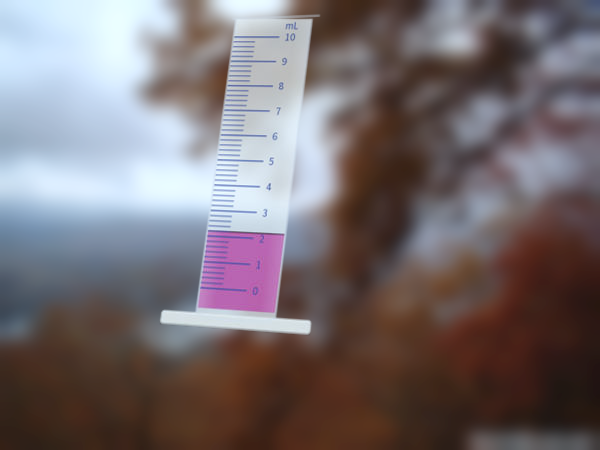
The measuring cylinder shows 2.2,mL
